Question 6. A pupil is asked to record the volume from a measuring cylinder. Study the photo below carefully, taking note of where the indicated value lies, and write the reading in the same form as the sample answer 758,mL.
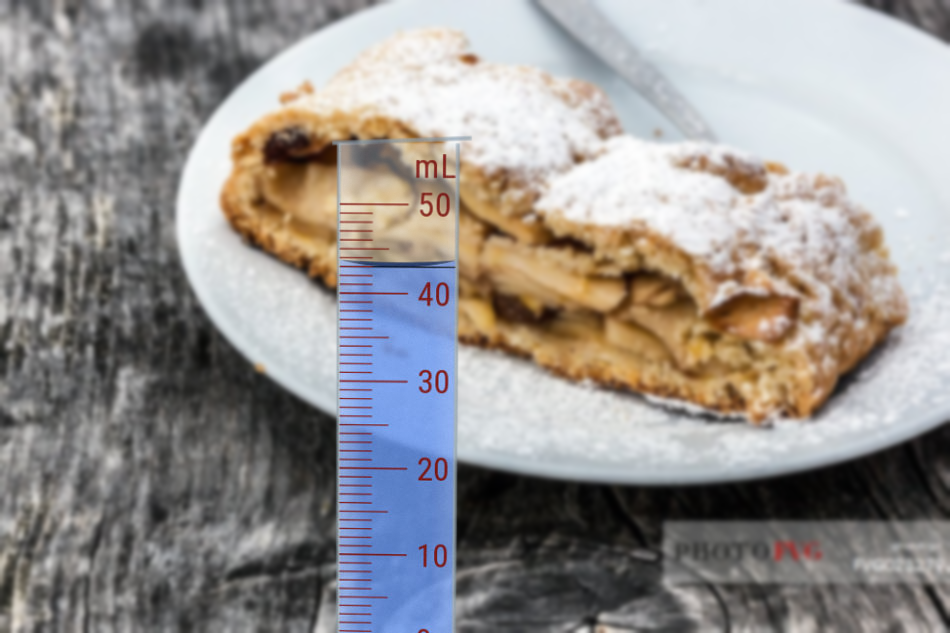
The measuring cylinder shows 43,mL
